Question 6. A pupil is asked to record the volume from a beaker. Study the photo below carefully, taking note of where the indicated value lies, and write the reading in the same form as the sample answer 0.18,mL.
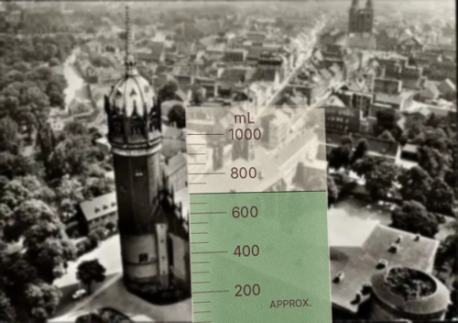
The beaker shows 700,mL
